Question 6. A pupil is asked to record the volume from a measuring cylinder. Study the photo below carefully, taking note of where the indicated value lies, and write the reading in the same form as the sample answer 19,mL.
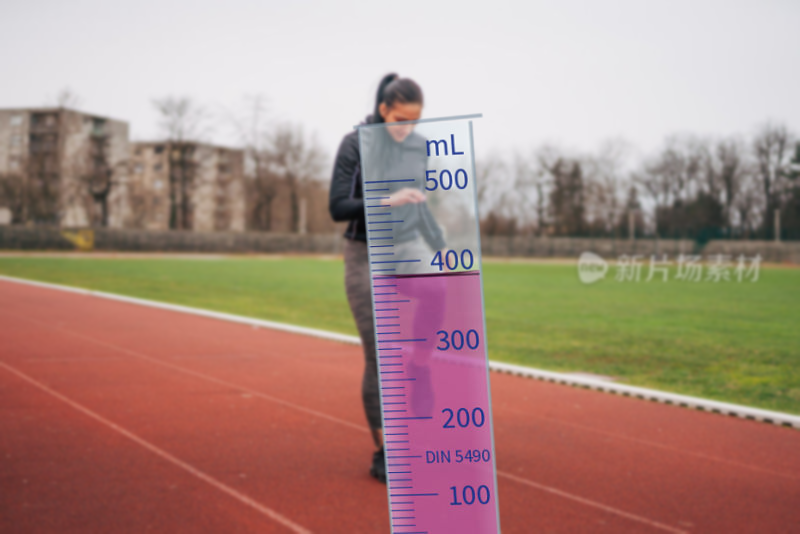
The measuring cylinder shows 380,mL
